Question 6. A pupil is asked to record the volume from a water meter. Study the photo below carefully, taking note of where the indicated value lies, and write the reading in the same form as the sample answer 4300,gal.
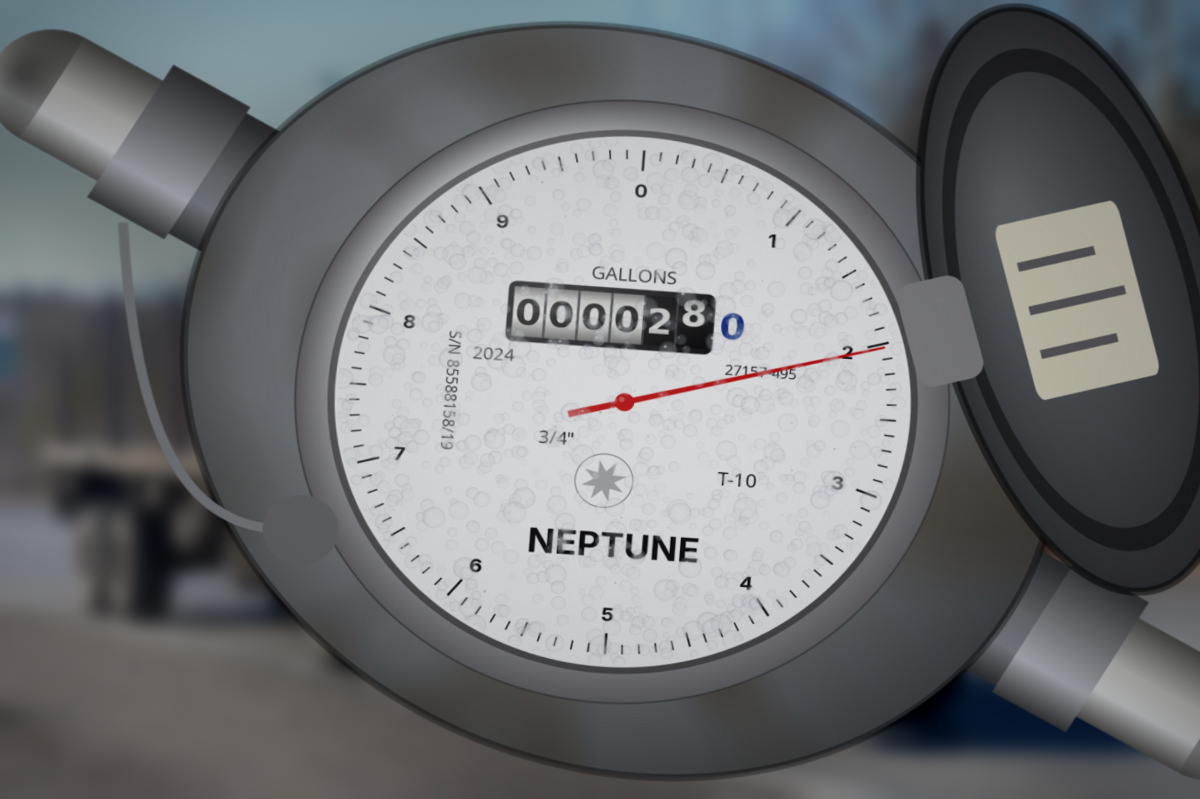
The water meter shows 282.0,gal
